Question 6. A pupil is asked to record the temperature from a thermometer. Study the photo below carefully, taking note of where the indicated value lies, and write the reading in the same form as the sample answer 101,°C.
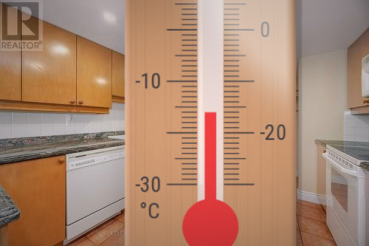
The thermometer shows -16,°C
